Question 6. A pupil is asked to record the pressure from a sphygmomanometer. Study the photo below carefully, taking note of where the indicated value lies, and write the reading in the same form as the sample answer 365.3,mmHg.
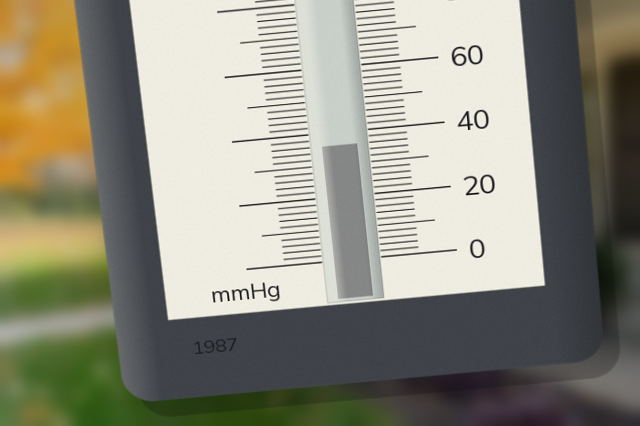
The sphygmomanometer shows 36,mmHg
